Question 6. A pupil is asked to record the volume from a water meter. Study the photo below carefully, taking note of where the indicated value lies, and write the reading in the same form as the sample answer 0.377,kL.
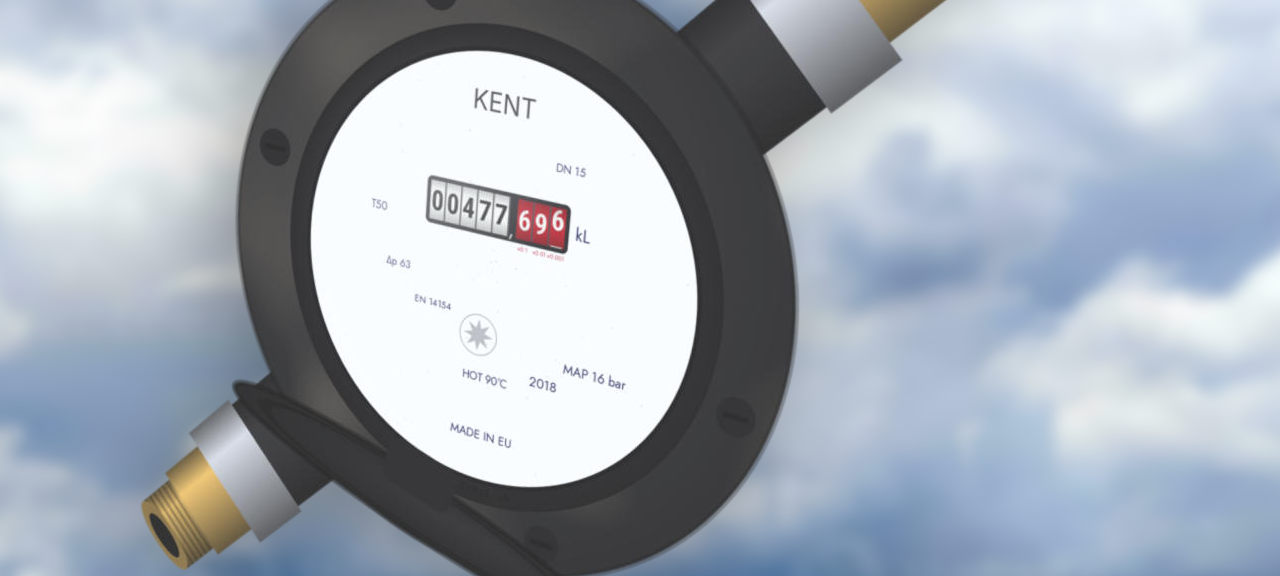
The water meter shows 477.696,kL
